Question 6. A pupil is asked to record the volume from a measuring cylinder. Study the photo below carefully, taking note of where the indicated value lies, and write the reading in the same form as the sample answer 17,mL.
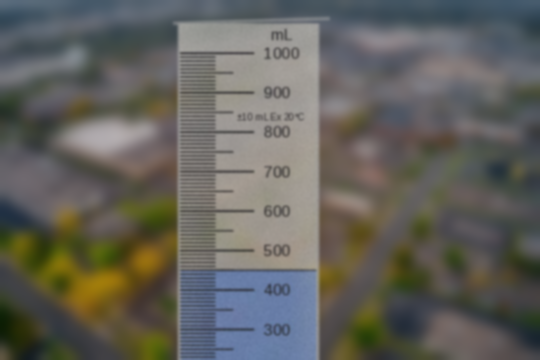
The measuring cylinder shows 450,mL
